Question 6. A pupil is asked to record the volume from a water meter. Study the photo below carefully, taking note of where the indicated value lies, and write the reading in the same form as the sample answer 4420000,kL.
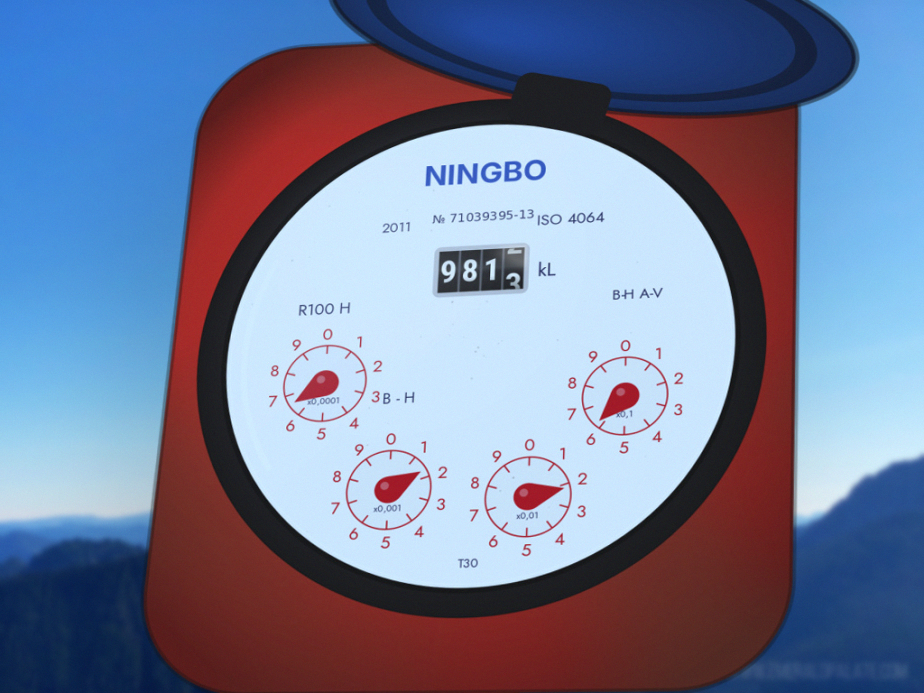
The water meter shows 9812.6216,kL
